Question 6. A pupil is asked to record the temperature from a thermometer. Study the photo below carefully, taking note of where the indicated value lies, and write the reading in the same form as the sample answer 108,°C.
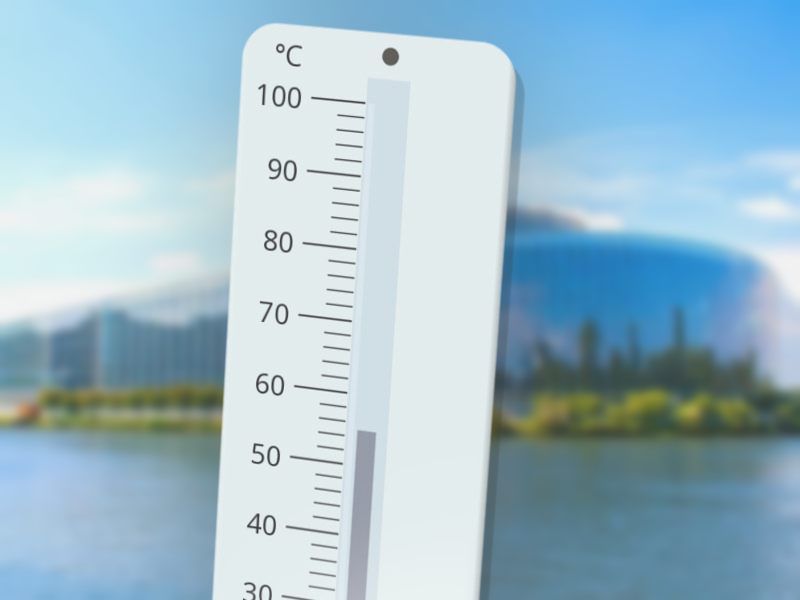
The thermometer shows 55,°C
